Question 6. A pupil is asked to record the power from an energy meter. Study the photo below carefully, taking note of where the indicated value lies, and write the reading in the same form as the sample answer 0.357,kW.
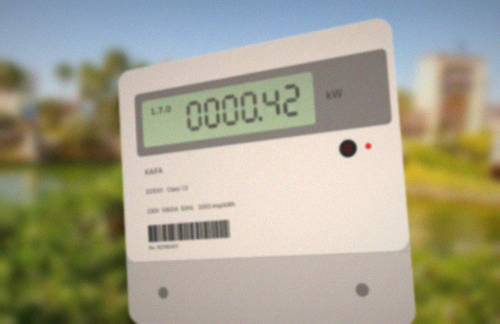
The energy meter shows 0.42,kW
